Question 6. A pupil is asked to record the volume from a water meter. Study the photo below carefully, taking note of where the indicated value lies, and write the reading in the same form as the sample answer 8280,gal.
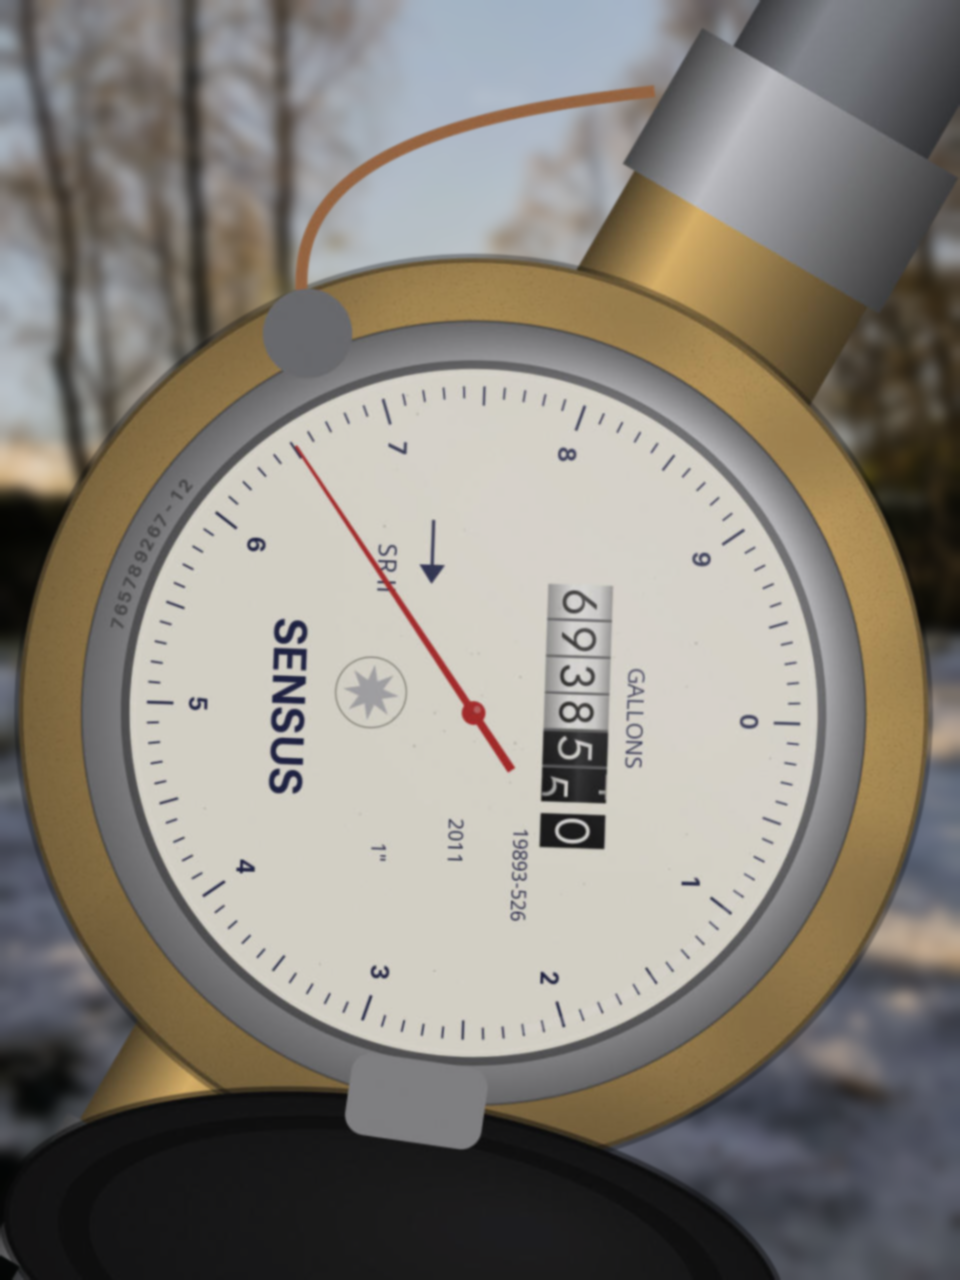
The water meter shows 6938546.5,gal
